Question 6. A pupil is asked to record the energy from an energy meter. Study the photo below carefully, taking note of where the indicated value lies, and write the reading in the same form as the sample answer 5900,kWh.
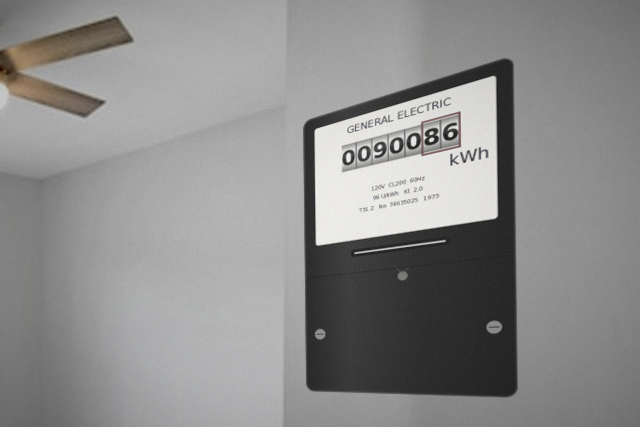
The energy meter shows 900.86,kWh
